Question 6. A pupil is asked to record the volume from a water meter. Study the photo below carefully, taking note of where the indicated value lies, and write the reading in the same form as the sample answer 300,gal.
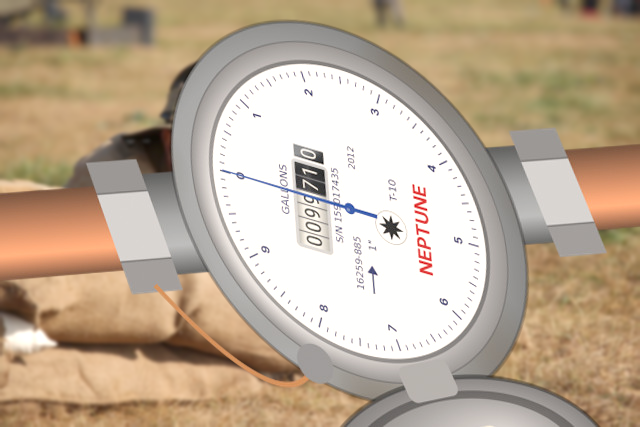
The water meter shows 99710.0,gal
